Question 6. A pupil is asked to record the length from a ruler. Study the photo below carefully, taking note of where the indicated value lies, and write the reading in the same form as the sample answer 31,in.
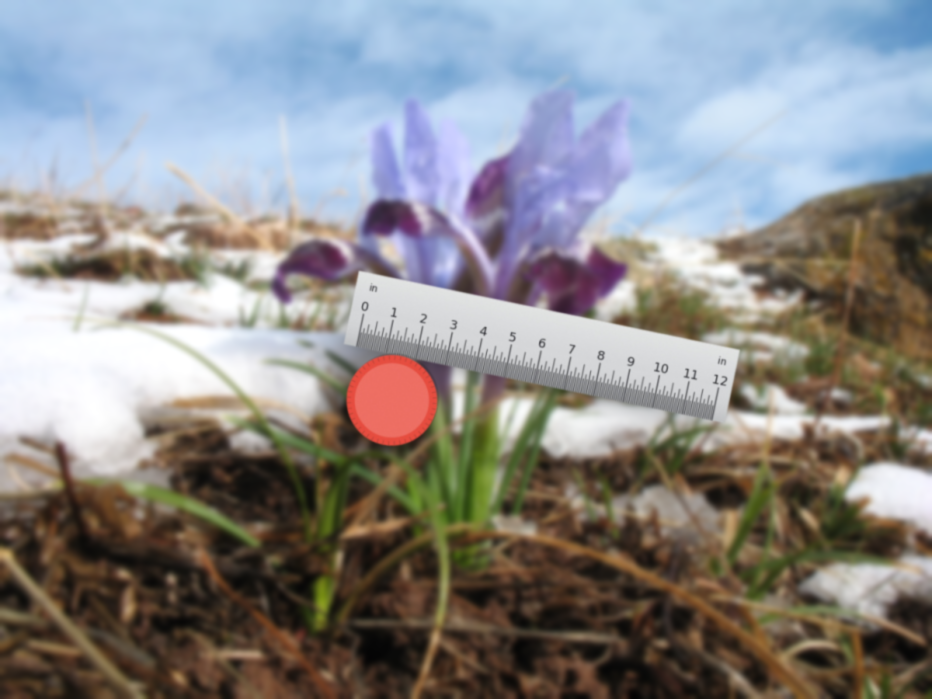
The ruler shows 3,in
